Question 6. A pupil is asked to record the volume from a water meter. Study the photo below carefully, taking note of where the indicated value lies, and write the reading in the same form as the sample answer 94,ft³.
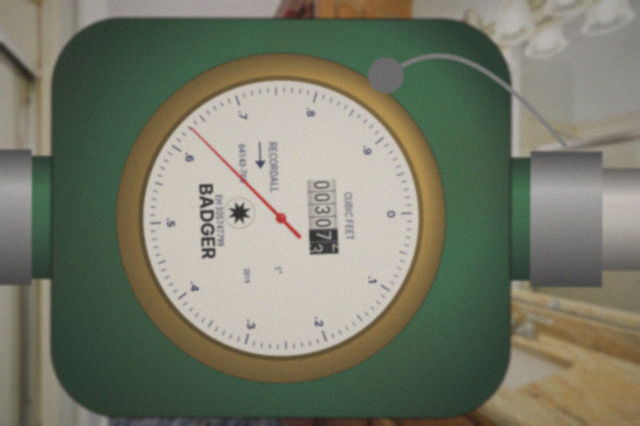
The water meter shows 3072.63,ft³
